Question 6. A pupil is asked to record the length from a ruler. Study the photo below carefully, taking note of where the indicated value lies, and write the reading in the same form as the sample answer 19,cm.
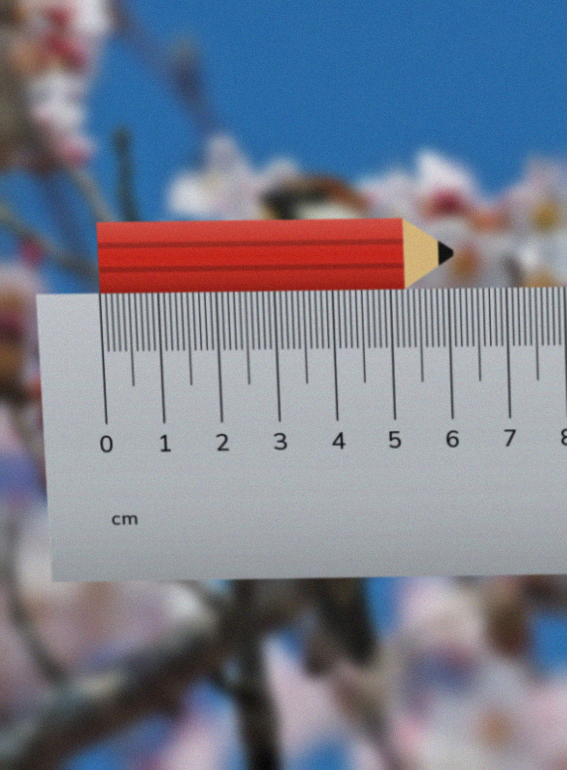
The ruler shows 6.1,cm
